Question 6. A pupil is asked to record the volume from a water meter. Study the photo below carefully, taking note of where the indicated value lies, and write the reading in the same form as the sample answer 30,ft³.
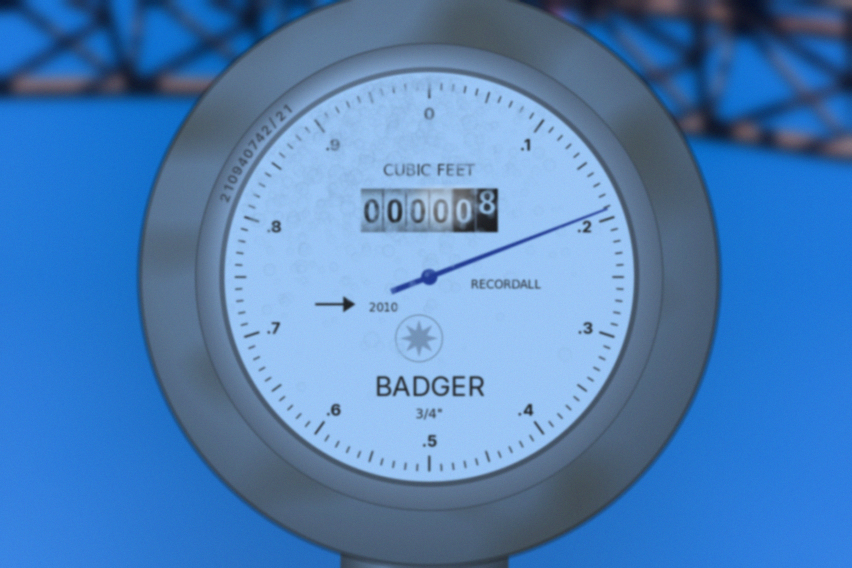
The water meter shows 8.19,ft³
